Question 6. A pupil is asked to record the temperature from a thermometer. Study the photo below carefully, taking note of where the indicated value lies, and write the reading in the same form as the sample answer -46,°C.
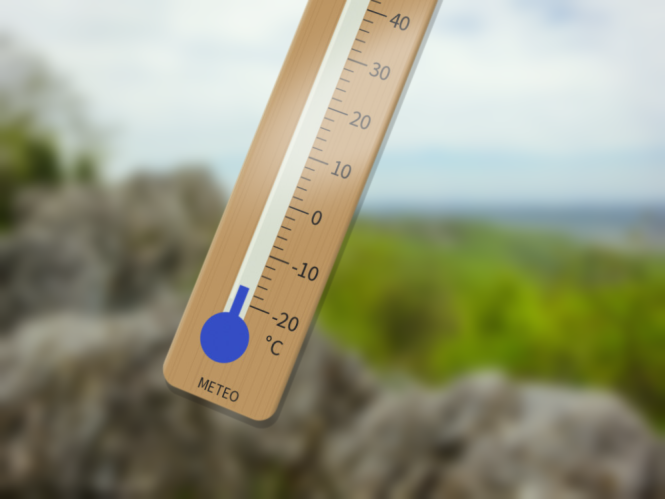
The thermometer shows -17,°C
